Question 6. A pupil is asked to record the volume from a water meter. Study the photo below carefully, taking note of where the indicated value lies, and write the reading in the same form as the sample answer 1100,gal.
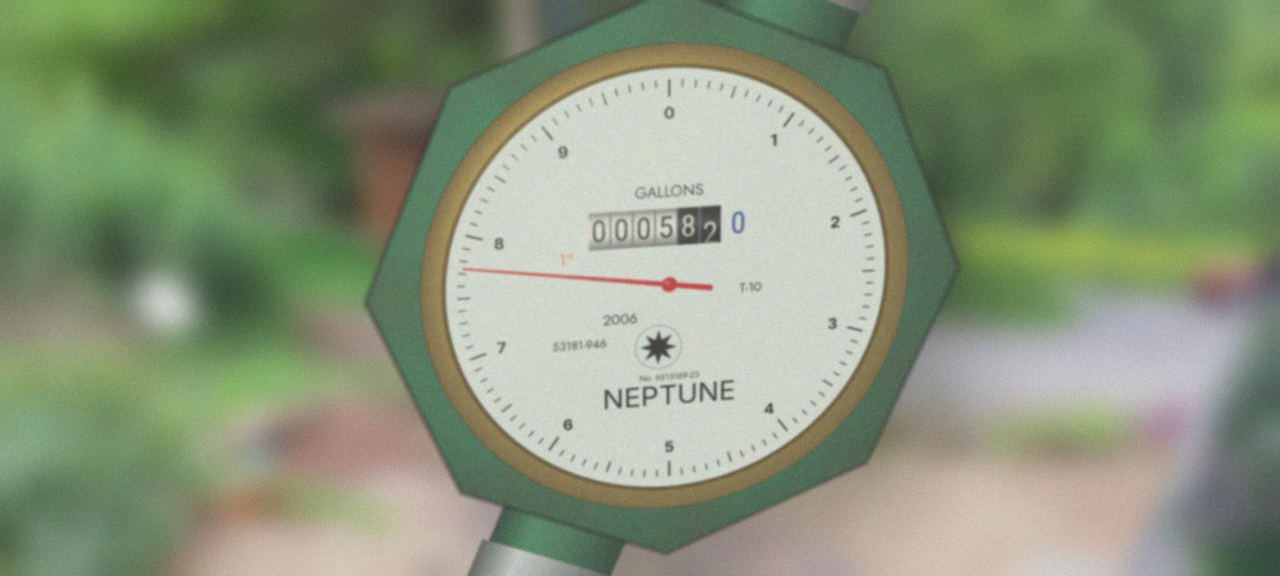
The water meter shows 5817.7,gal
